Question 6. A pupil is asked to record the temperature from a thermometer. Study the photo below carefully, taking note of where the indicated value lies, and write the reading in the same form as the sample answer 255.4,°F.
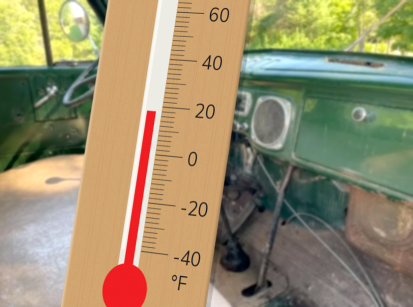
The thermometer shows 18,°F
